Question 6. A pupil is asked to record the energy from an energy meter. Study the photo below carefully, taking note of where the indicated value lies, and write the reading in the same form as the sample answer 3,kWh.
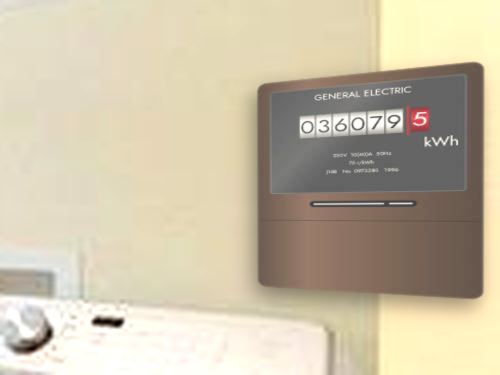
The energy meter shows 36079.5,kWh
